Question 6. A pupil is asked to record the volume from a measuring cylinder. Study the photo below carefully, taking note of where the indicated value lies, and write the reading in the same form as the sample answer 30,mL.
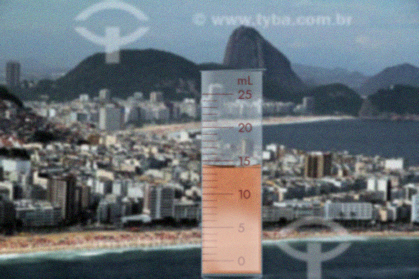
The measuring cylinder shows 14,mL
